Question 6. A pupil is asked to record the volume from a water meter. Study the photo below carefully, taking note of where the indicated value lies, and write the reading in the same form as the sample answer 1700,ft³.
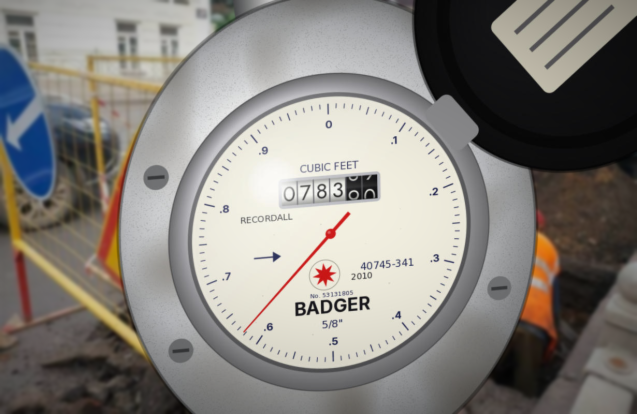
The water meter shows 78389.62,ft³
